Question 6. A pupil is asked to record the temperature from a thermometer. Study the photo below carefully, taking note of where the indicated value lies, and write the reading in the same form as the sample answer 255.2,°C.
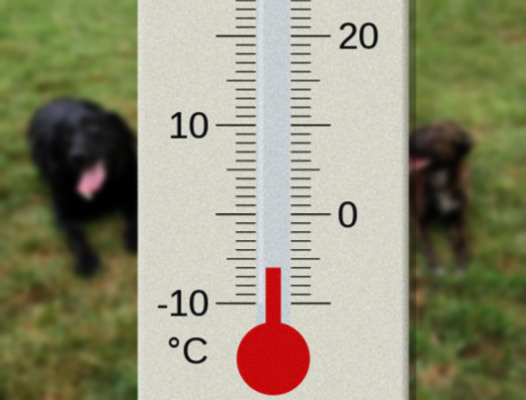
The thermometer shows -6,°C
